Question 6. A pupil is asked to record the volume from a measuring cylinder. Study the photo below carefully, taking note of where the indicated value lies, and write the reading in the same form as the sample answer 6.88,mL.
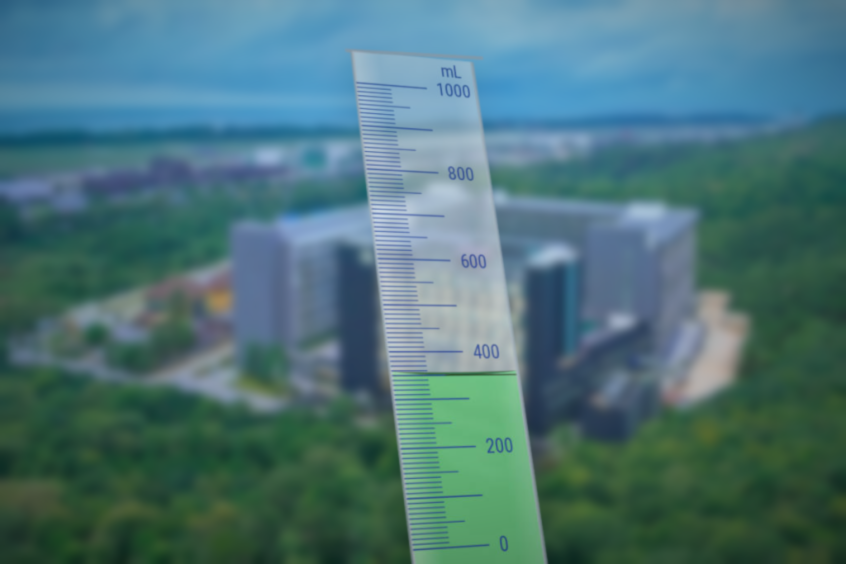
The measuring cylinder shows 350,mL
